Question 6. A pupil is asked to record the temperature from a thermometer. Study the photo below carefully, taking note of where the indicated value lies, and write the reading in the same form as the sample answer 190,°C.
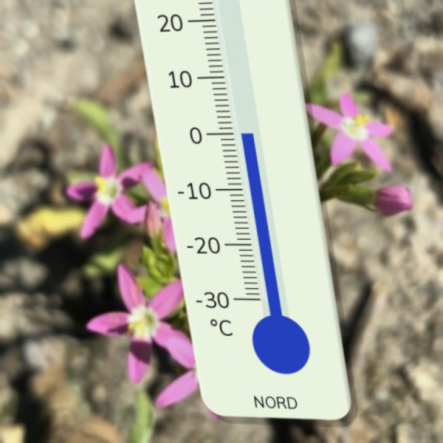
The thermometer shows 0,°C
